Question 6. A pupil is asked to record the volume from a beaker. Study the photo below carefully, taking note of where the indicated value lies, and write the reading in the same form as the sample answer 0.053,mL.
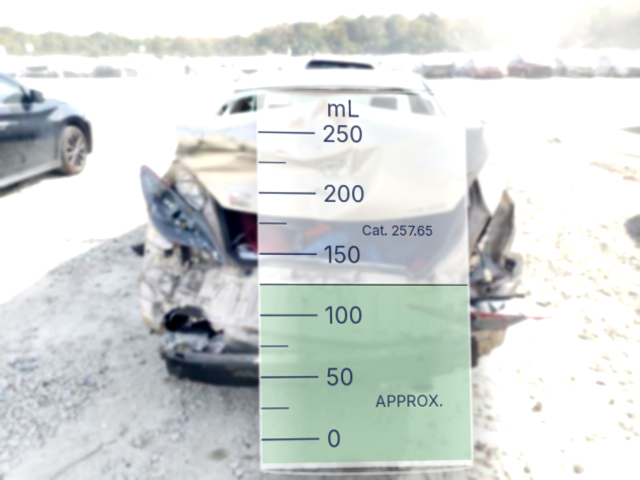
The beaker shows 125,mL
